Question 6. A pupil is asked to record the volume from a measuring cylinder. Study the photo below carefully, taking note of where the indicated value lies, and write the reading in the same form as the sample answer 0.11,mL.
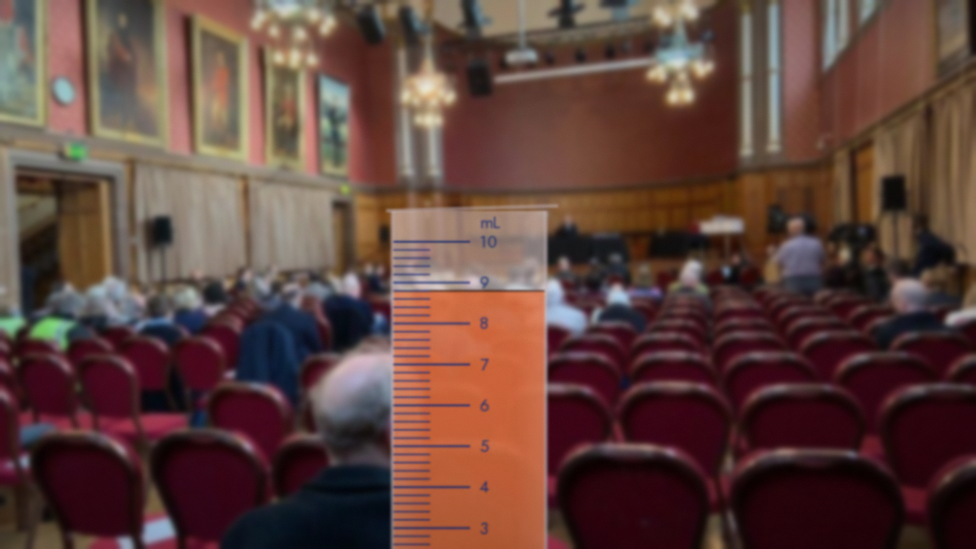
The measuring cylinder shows 8.8,mL
